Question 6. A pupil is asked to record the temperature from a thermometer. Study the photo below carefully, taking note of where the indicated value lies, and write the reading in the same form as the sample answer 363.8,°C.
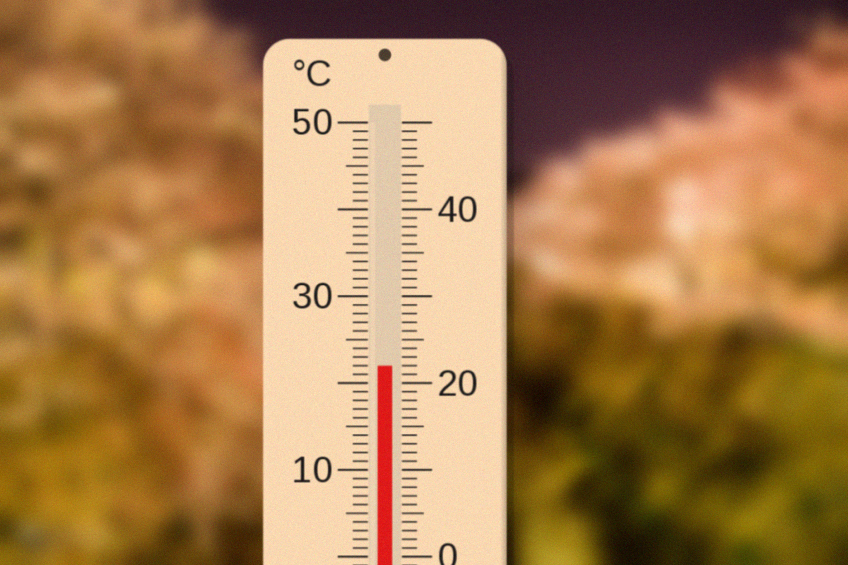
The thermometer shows 22,°C
